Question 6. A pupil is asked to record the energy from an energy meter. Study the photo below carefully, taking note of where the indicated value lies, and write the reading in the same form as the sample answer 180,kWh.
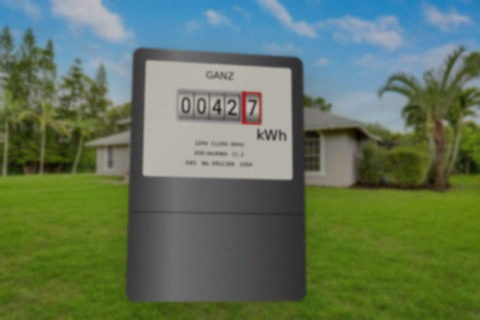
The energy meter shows 42.7,kWh
